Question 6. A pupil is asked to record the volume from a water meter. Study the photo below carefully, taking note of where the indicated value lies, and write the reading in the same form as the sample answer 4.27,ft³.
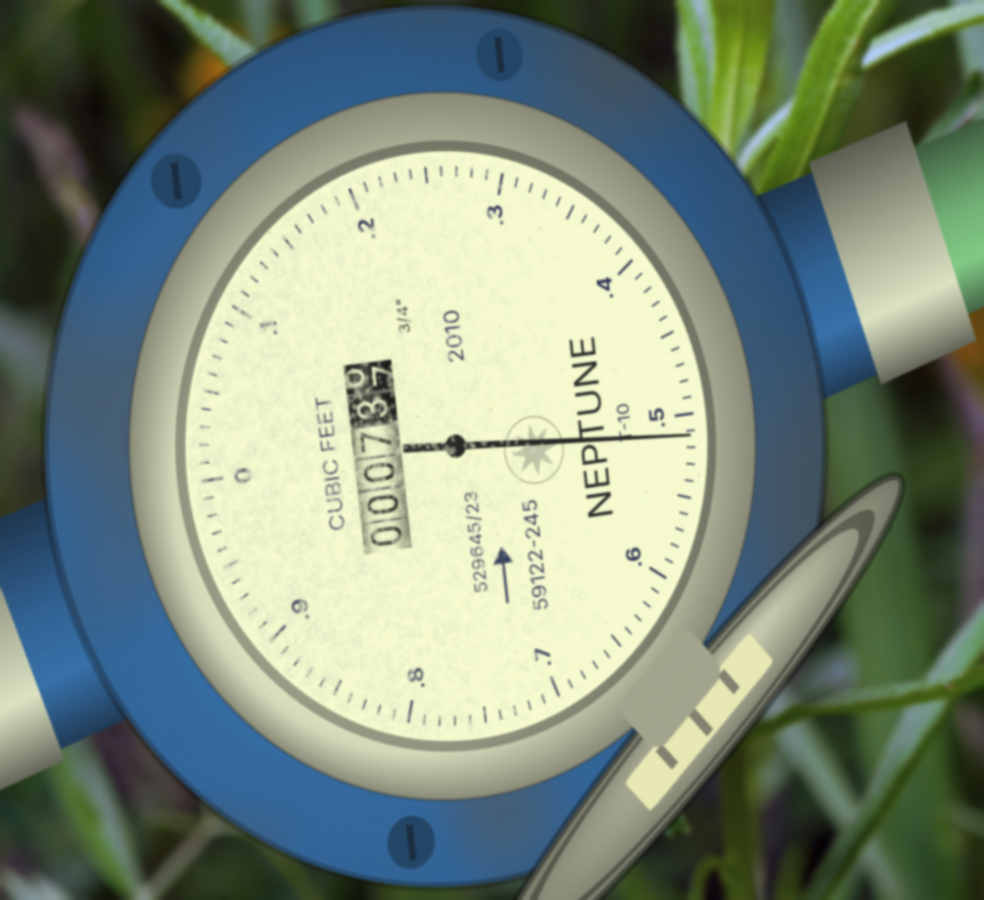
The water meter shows 736.51,ft³
